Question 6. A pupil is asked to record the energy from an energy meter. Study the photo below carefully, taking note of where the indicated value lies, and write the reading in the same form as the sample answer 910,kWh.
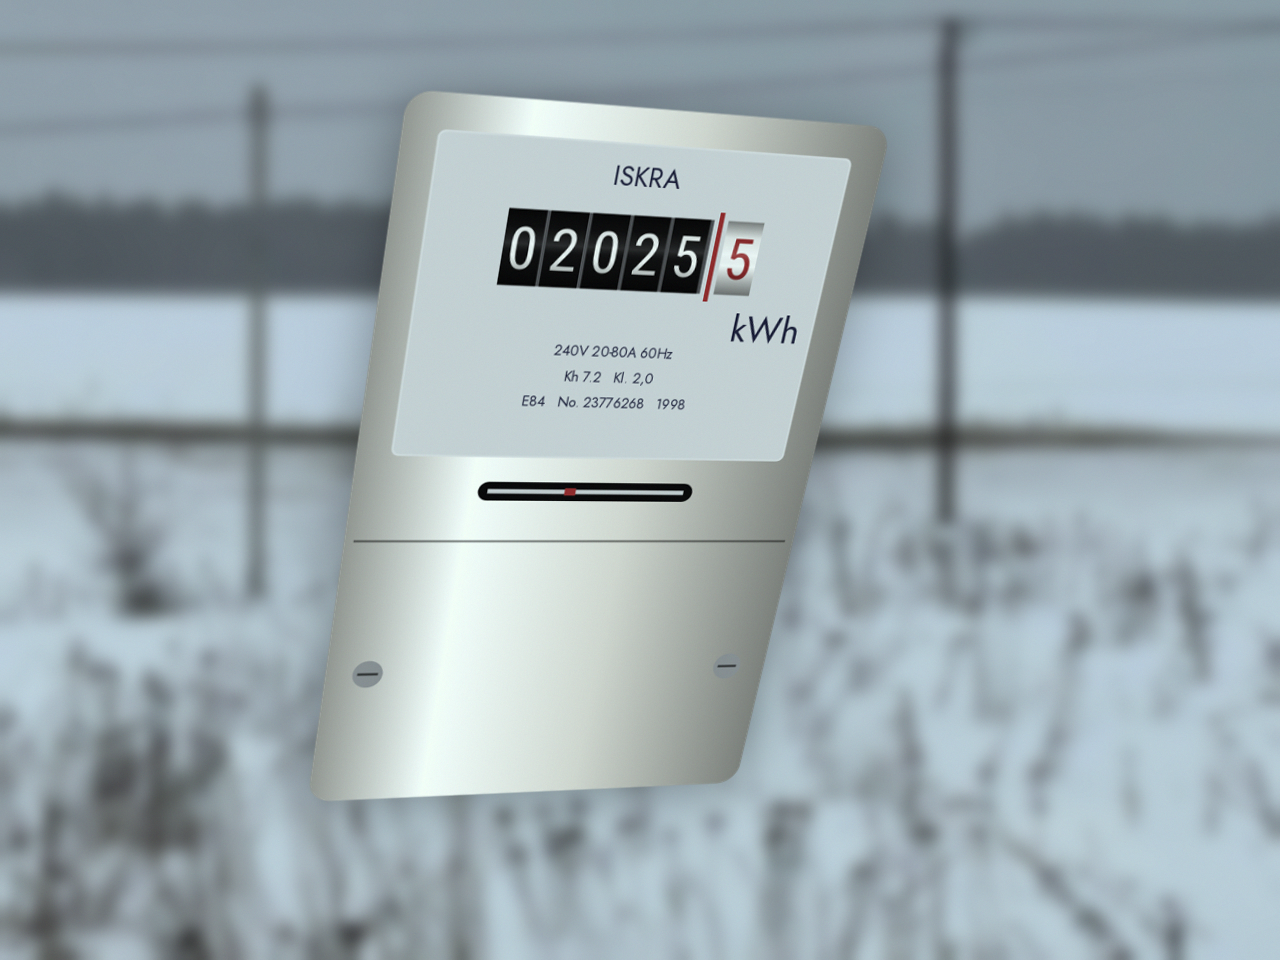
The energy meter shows 2025.5,kWh
